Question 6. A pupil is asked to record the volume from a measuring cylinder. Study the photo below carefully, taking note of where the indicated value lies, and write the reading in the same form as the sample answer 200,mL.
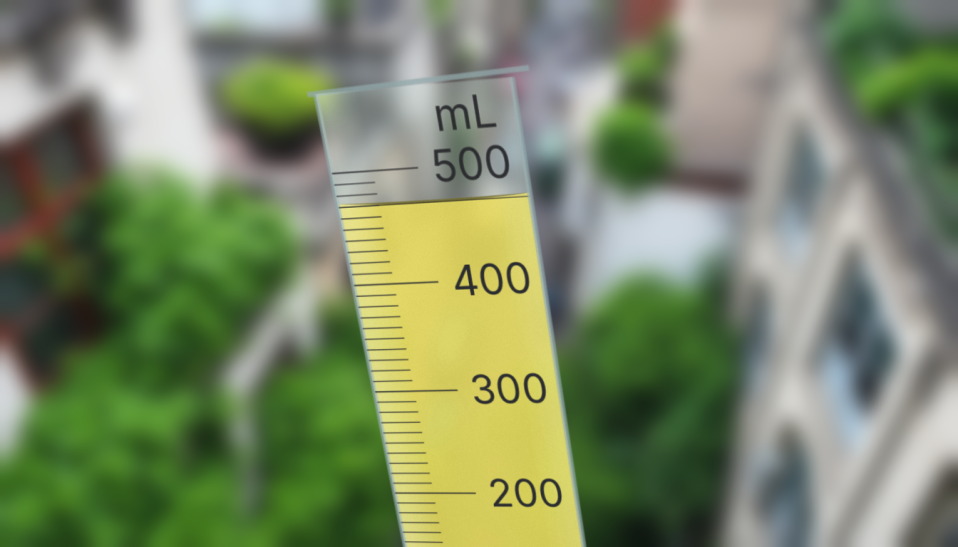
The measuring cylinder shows 470,mL
